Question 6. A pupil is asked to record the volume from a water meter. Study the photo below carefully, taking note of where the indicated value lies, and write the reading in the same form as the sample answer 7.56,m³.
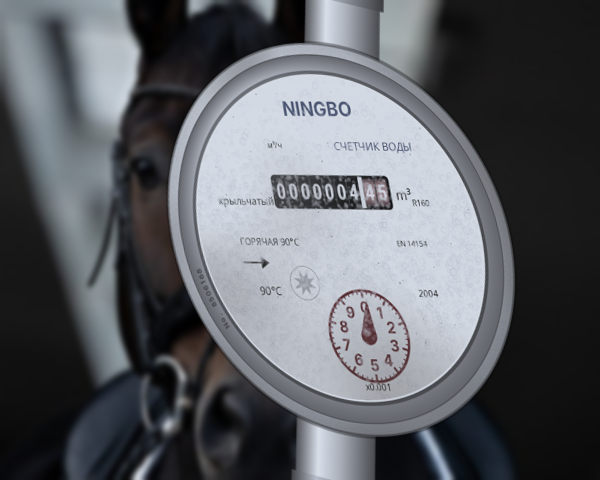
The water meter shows 4.450,m³
